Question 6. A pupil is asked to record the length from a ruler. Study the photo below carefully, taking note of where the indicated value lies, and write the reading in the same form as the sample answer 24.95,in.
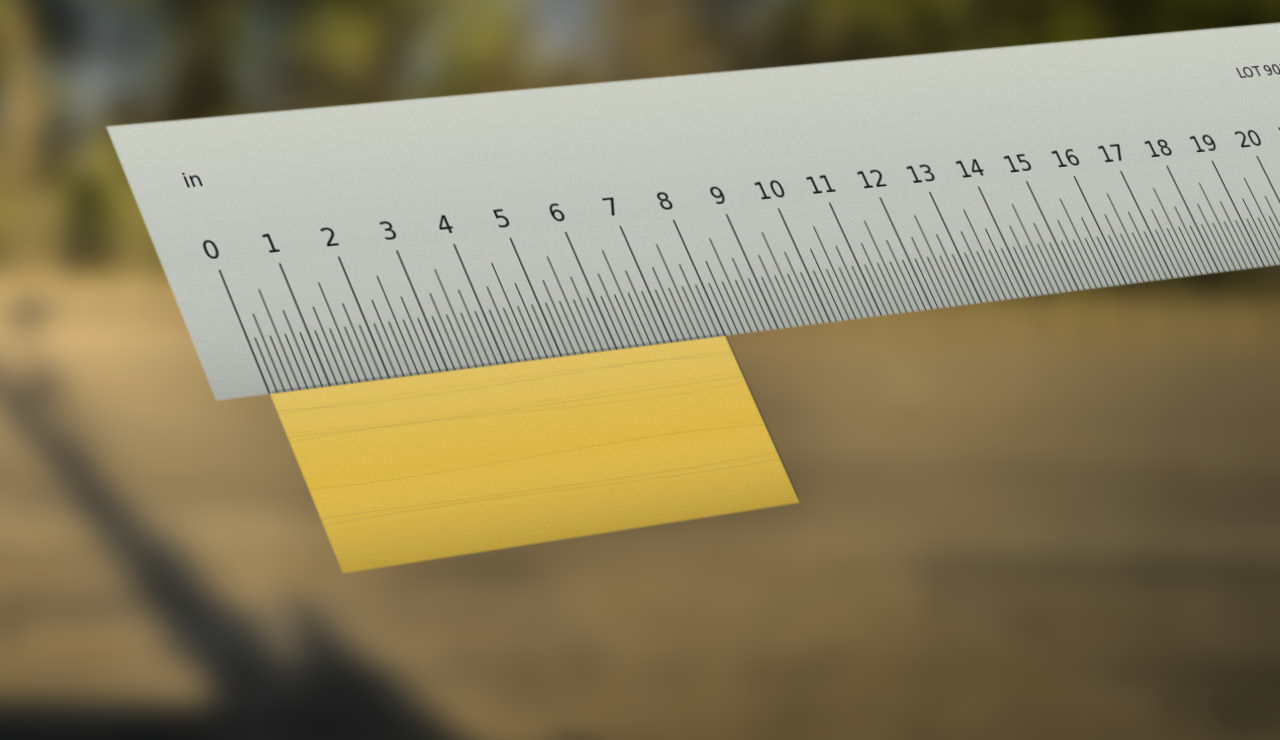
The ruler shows 8,in
